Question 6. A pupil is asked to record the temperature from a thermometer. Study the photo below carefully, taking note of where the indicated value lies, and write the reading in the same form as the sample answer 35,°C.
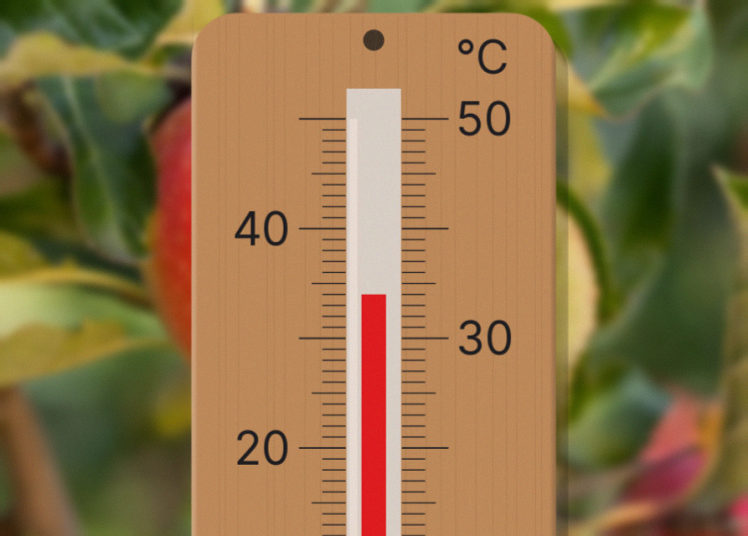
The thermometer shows 34,°C
